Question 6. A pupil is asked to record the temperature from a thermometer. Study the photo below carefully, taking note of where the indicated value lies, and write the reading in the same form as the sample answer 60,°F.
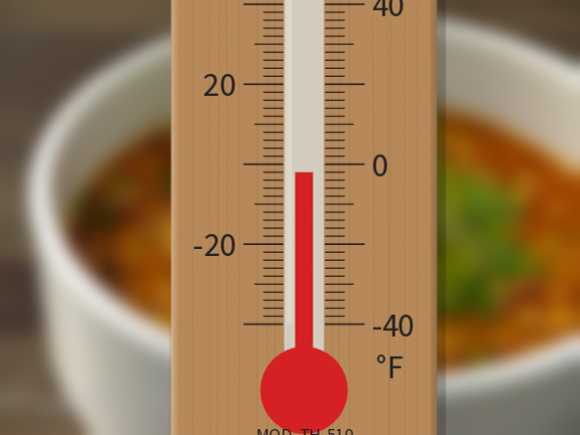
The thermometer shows -2,°F
